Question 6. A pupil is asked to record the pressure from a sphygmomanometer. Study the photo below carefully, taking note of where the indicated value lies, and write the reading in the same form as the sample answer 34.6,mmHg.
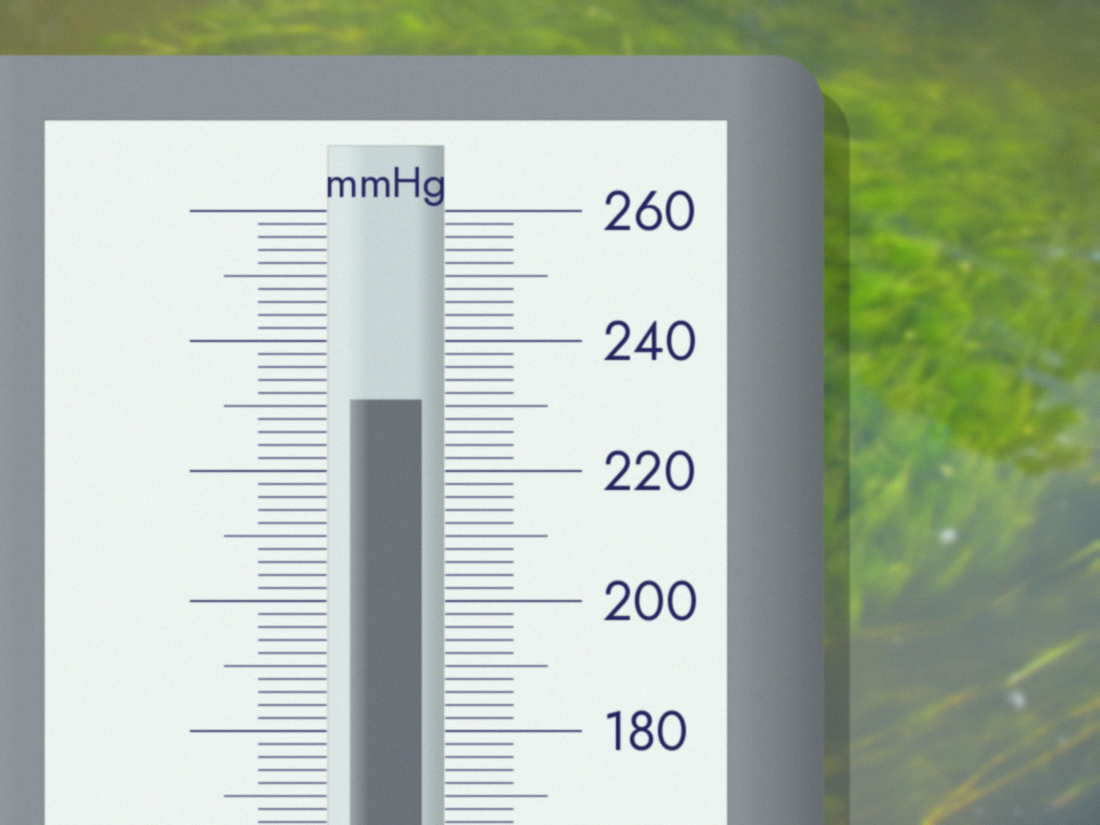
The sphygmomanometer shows 231,mmHg
